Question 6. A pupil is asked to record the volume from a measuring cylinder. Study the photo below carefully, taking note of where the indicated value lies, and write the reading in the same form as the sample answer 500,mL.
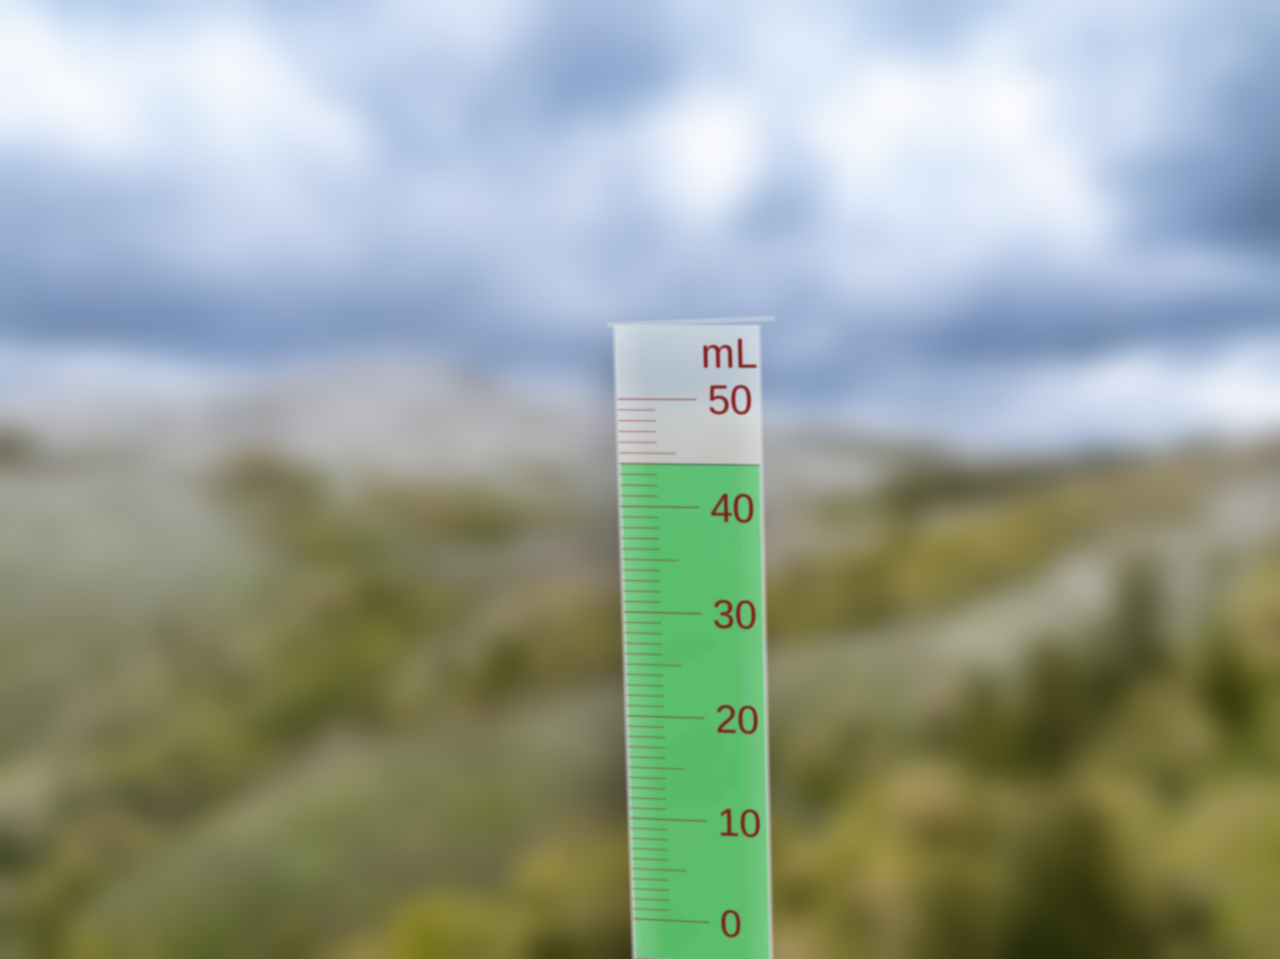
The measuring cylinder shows 44,mL
